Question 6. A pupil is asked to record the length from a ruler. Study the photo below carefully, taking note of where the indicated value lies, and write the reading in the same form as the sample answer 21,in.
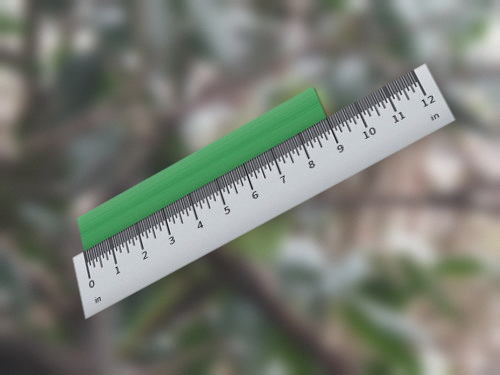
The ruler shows 9,in
